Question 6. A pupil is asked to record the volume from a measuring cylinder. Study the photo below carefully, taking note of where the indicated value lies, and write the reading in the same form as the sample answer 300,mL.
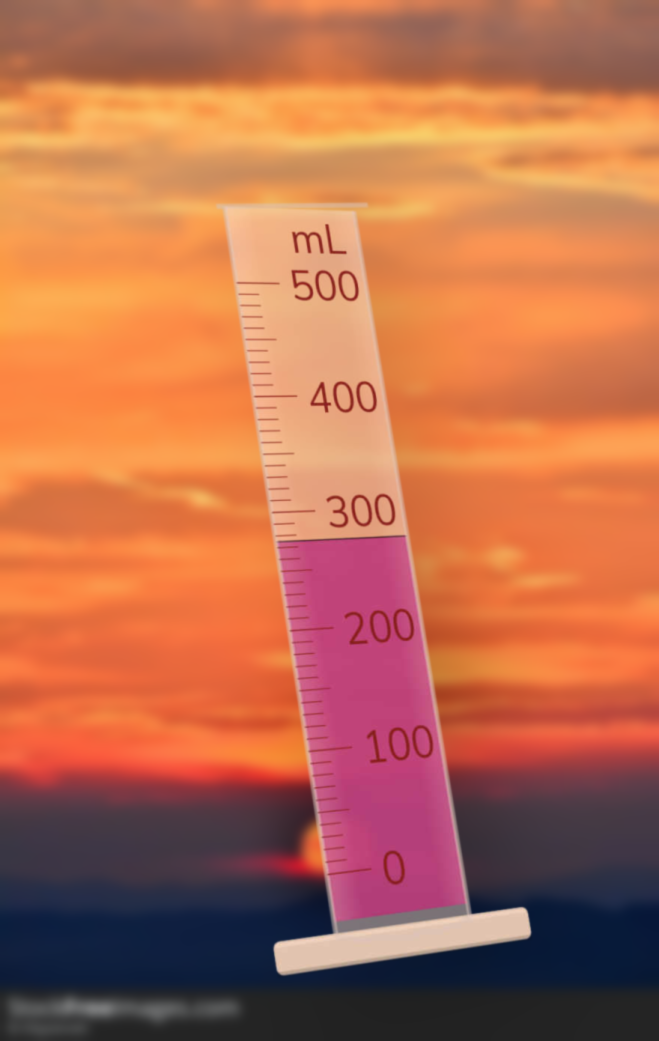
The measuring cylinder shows 275,mL
